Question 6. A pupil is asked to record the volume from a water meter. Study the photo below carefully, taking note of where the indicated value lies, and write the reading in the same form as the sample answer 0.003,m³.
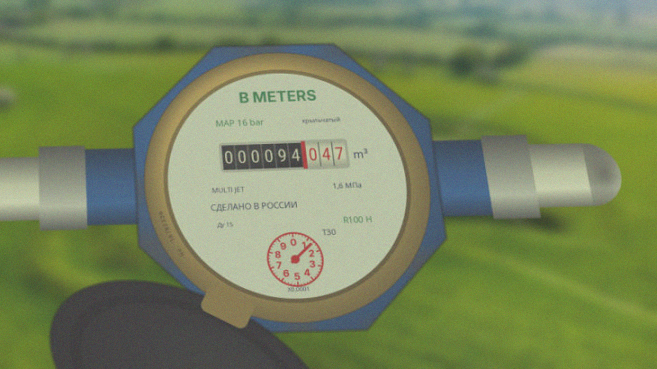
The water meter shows 94.0471,m³
